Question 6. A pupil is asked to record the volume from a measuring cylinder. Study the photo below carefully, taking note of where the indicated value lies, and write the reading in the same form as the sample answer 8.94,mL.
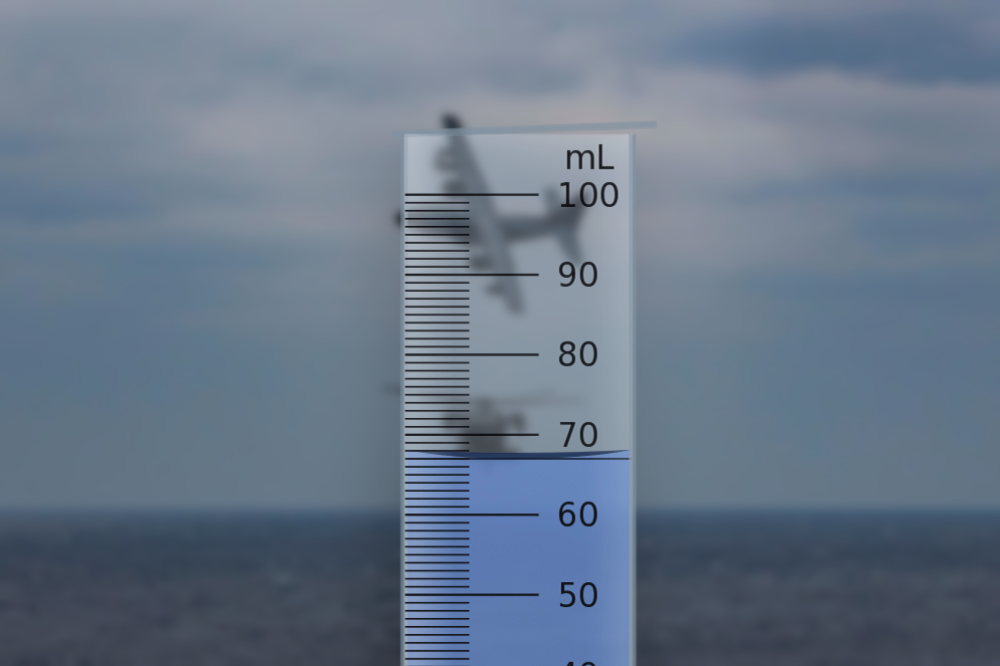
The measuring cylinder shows 67,mL
